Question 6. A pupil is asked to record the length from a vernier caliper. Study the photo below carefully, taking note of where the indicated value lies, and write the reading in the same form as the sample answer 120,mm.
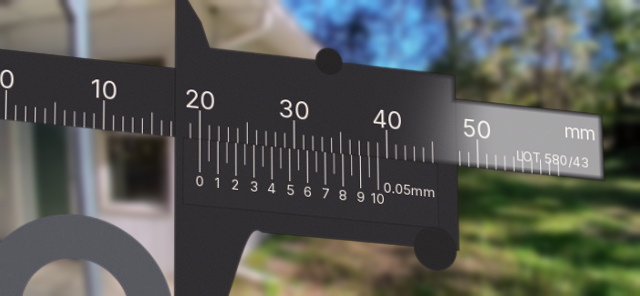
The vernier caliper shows 20.0,mm
